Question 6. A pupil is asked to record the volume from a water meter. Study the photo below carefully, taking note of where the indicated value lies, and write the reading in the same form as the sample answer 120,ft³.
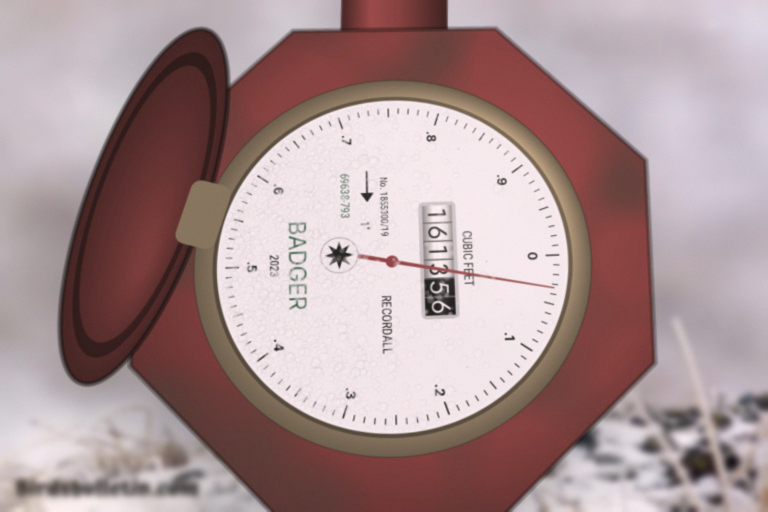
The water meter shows 161356.03,ft³
